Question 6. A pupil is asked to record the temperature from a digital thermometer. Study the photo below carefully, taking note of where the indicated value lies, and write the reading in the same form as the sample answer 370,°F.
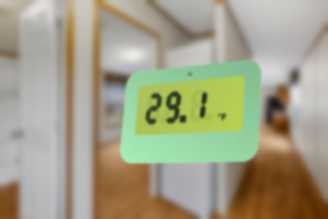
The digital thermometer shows 29.1,°F
